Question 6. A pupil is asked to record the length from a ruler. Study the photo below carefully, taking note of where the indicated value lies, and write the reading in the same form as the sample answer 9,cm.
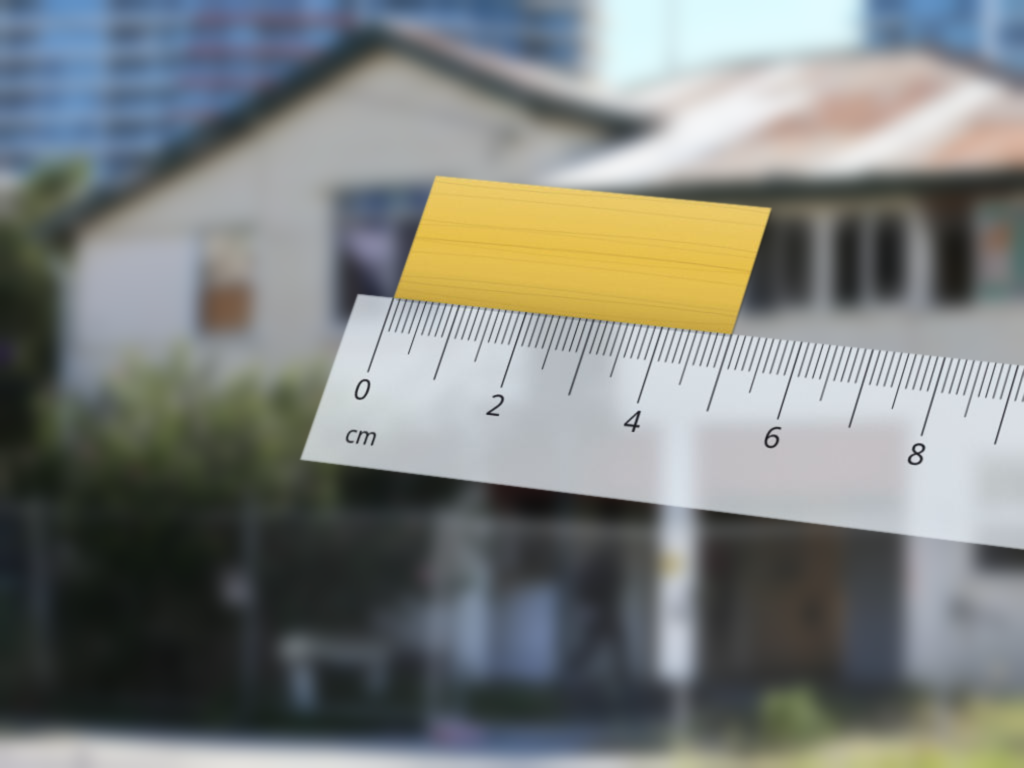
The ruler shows 5,cm
